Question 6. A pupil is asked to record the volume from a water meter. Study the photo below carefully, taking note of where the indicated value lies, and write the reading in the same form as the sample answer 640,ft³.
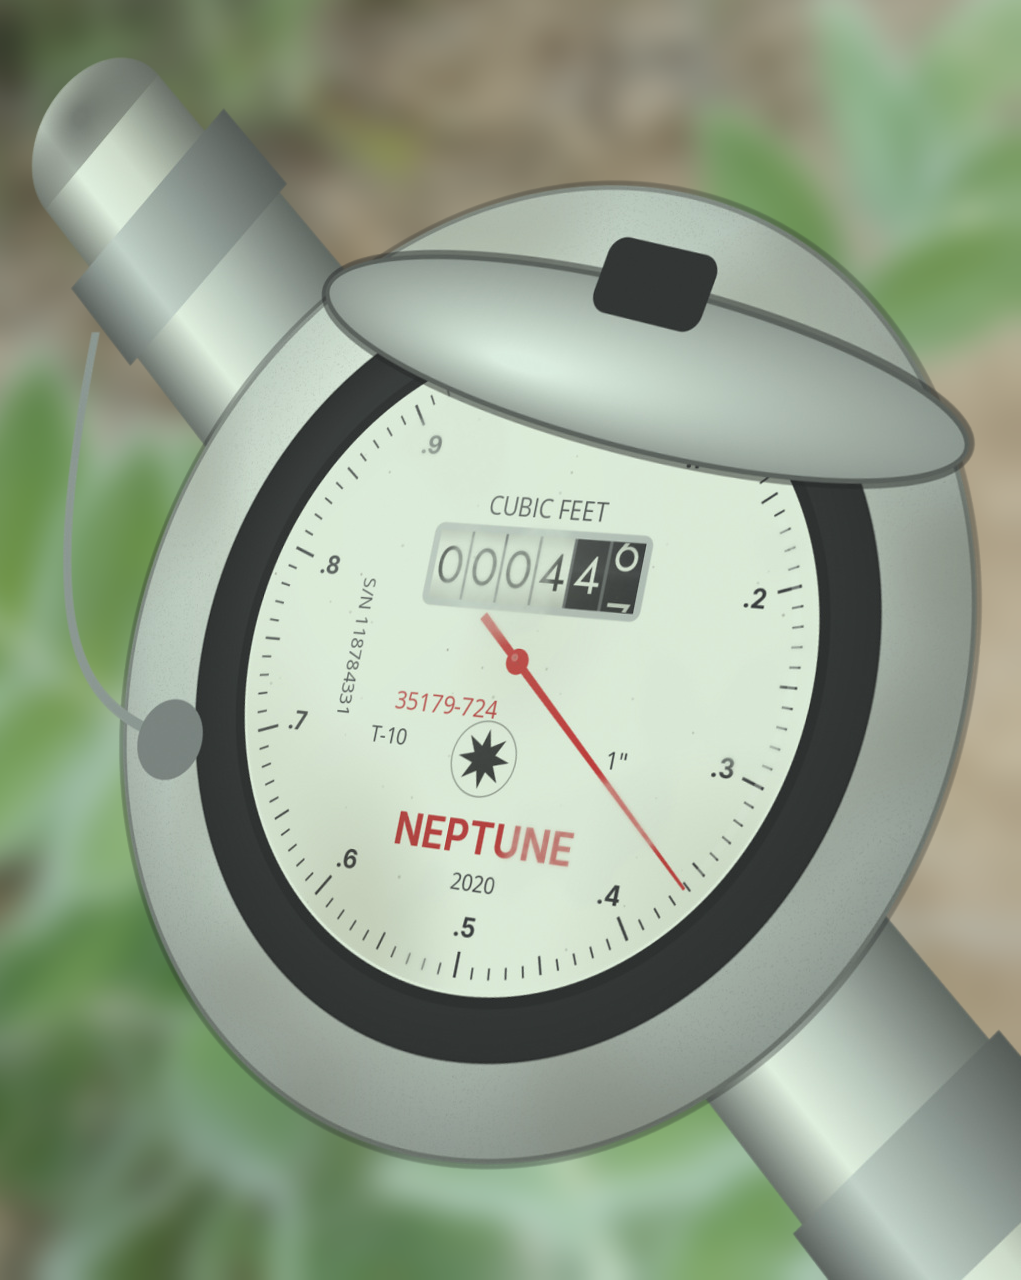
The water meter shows 446.36,ft³
